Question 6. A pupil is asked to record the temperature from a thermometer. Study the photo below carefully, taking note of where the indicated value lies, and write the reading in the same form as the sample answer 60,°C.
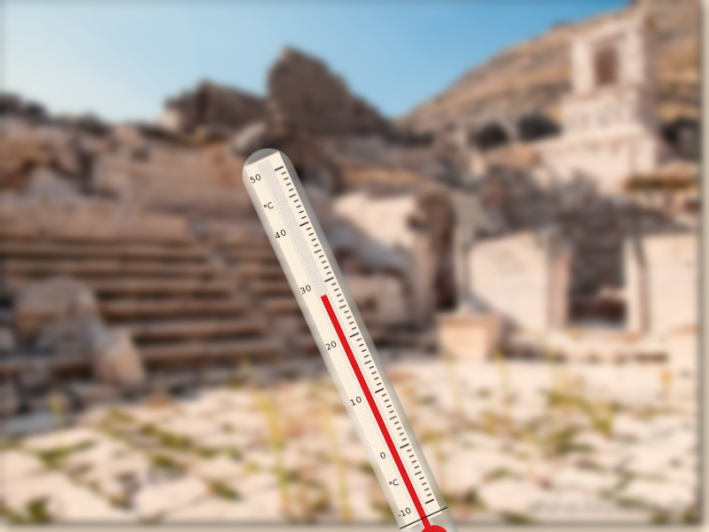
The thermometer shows 28,°C
